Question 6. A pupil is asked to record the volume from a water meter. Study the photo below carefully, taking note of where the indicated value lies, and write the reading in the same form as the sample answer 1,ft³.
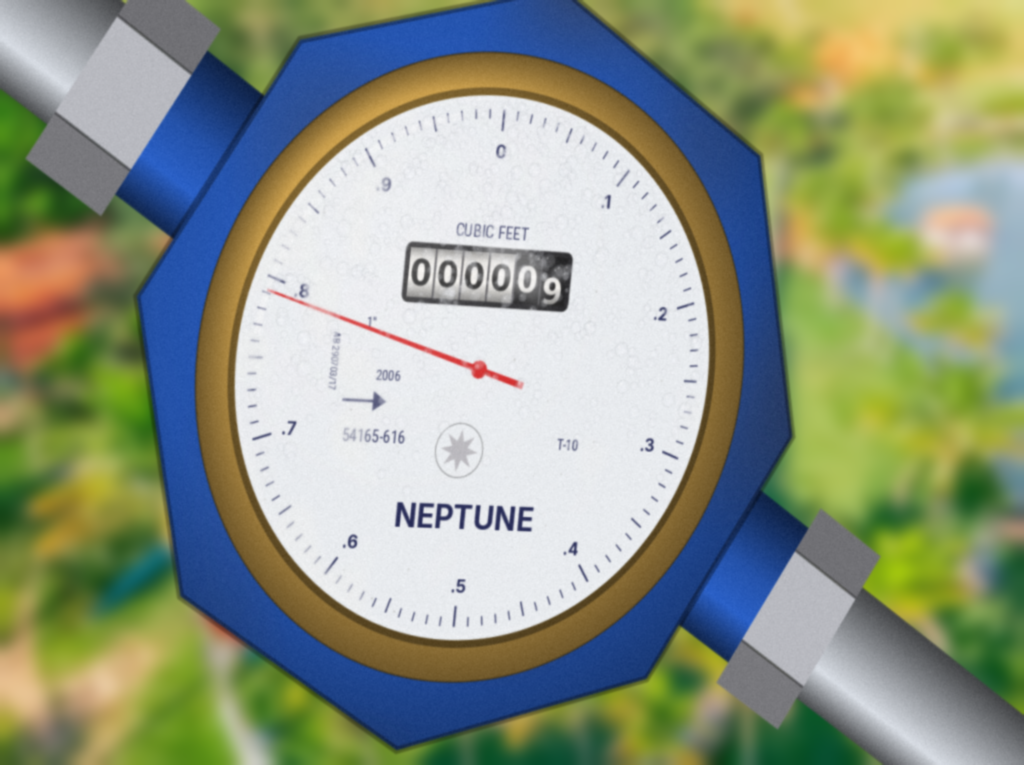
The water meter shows 8.79,ft³
